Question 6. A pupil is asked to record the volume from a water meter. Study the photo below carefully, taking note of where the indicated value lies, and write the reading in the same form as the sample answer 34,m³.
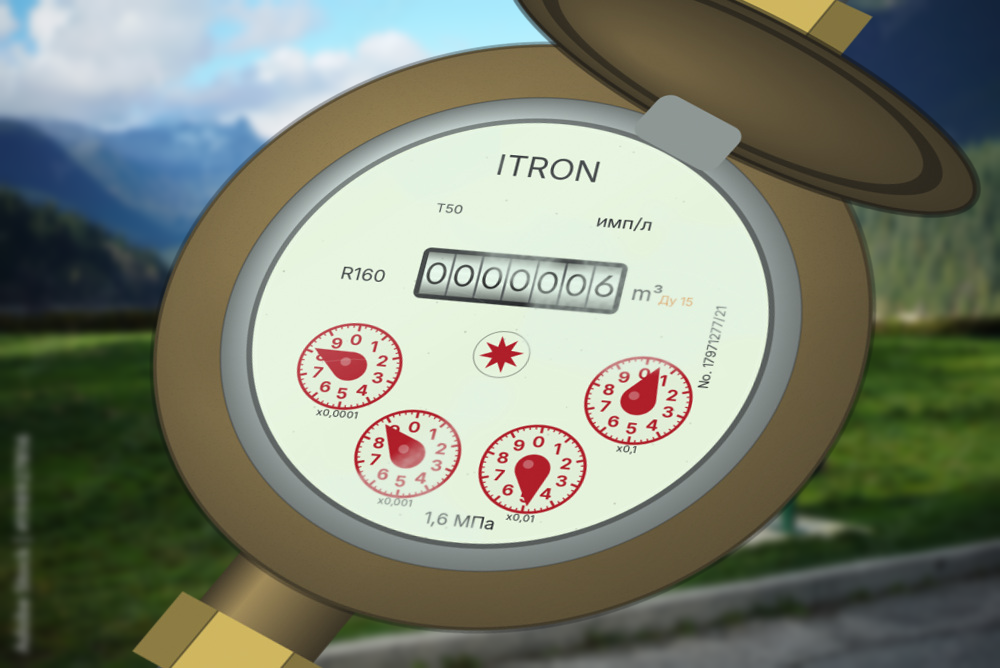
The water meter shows 6.0488,m³
